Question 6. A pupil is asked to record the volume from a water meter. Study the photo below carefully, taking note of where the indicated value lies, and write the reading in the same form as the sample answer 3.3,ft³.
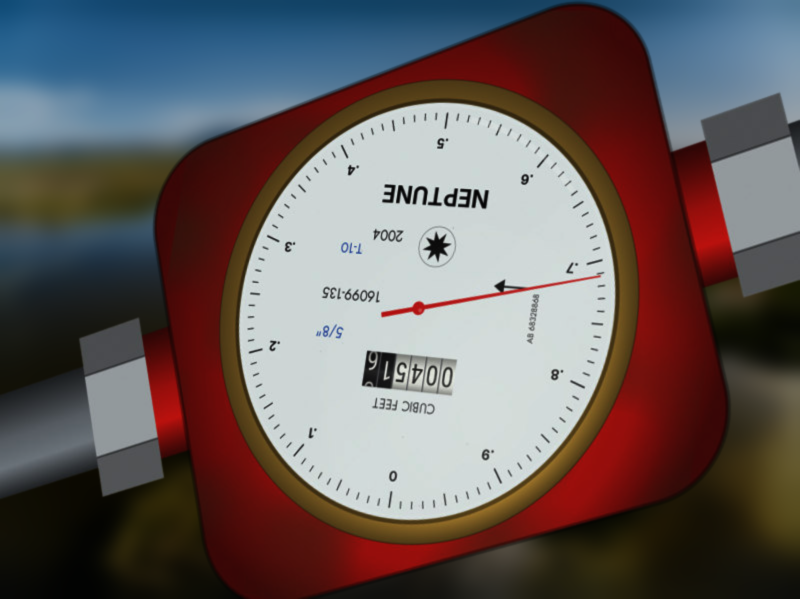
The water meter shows 4515.71,ft³
